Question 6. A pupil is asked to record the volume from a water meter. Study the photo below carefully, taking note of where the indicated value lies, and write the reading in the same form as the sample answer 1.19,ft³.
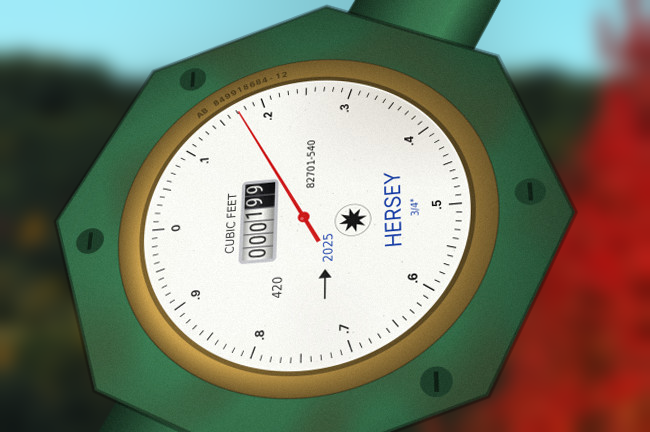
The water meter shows 199.17,ft³
